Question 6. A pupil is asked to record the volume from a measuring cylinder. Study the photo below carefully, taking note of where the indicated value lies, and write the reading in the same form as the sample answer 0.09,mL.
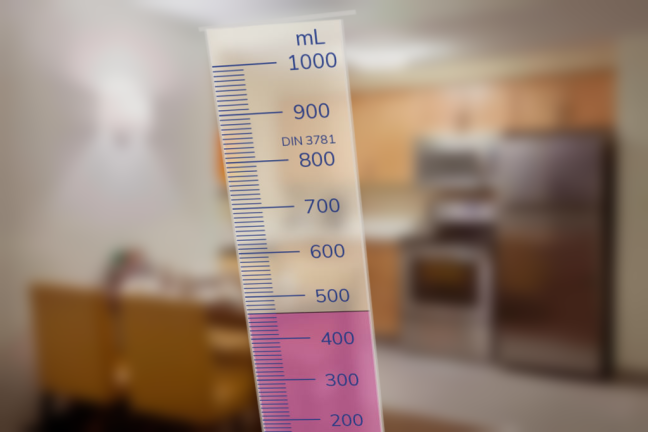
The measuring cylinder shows 460,mL
